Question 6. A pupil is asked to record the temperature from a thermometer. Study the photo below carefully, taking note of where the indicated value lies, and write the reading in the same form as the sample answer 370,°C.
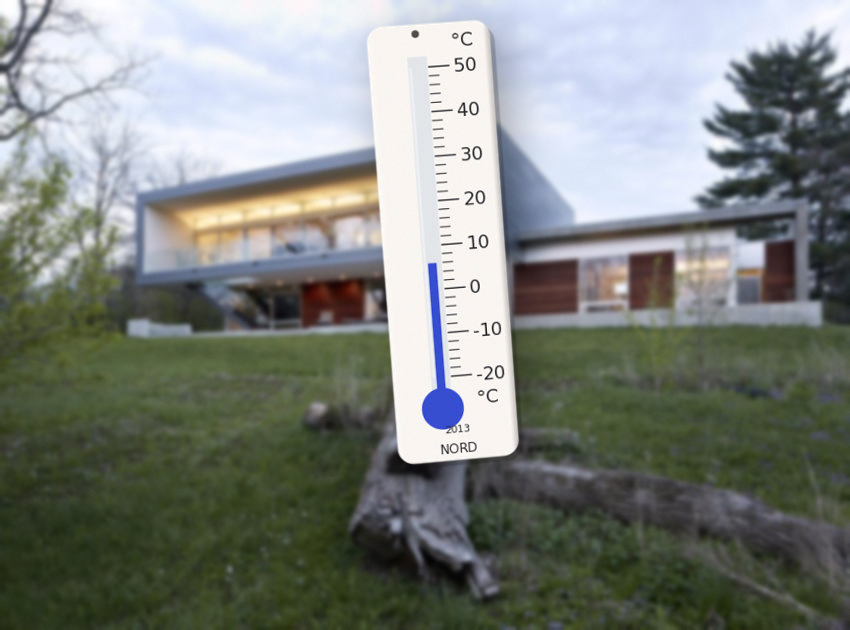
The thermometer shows 6,°C
